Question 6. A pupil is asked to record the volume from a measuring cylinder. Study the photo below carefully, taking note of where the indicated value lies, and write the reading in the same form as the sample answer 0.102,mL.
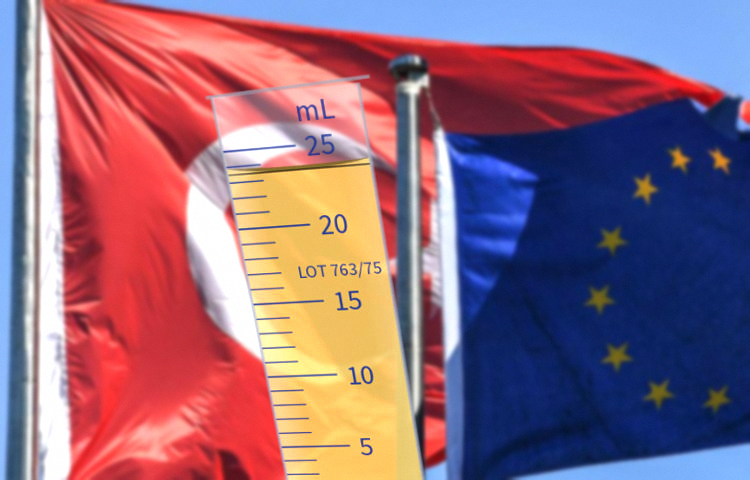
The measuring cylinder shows 23.5,mL
